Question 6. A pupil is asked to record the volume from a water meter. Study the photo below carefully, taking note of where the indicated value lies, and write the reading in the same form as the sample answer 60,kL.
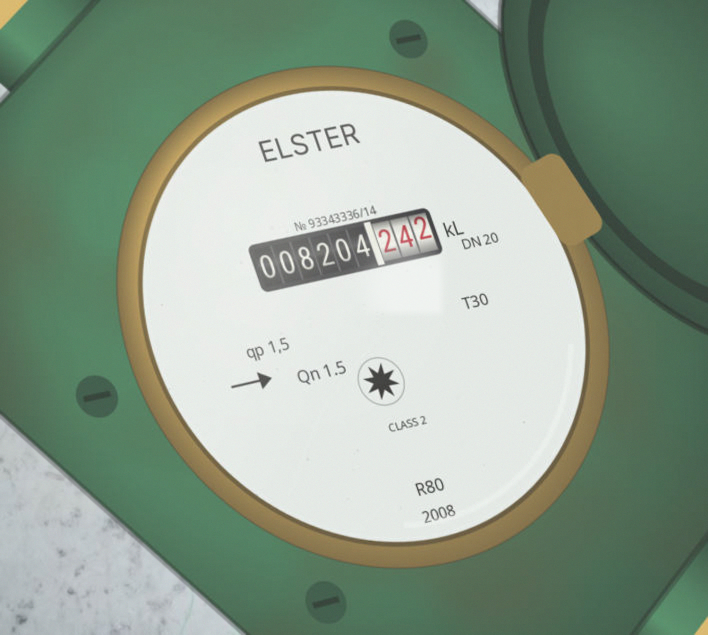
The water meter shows 8204.242,kL
